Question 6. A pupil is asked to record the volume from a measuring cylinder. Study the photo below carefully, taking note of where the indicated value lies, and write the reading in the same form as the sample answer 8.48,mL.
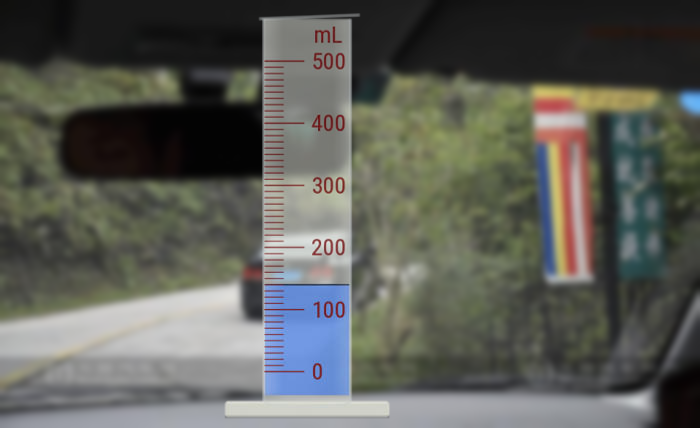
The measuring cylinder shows 140,mL
